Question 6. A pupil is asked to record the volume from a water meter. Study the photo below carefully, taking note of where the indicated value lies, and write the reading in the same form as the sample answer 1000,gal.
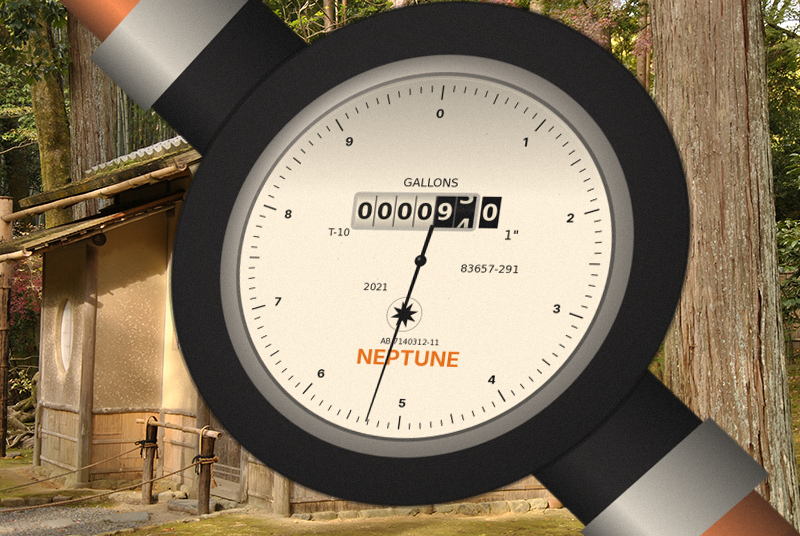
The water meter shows 935.3,gal
